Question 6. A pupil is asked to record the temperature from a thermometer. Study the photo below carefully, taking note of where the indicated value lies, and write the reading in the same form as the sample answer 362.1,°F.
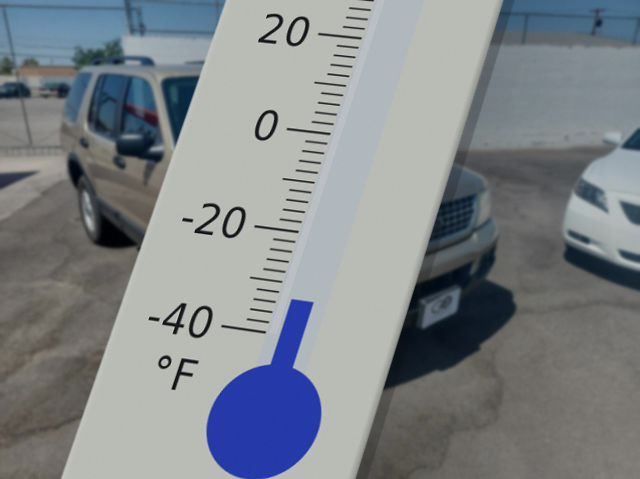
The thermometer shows -33,°F
